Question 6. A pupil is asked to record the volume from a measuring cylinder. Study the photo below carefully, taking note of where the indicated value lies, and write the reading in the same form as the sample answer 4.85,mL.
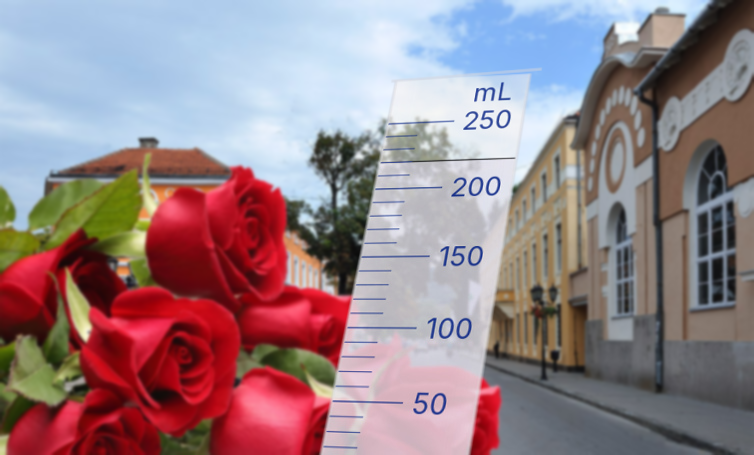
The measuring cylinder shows 220,mL
